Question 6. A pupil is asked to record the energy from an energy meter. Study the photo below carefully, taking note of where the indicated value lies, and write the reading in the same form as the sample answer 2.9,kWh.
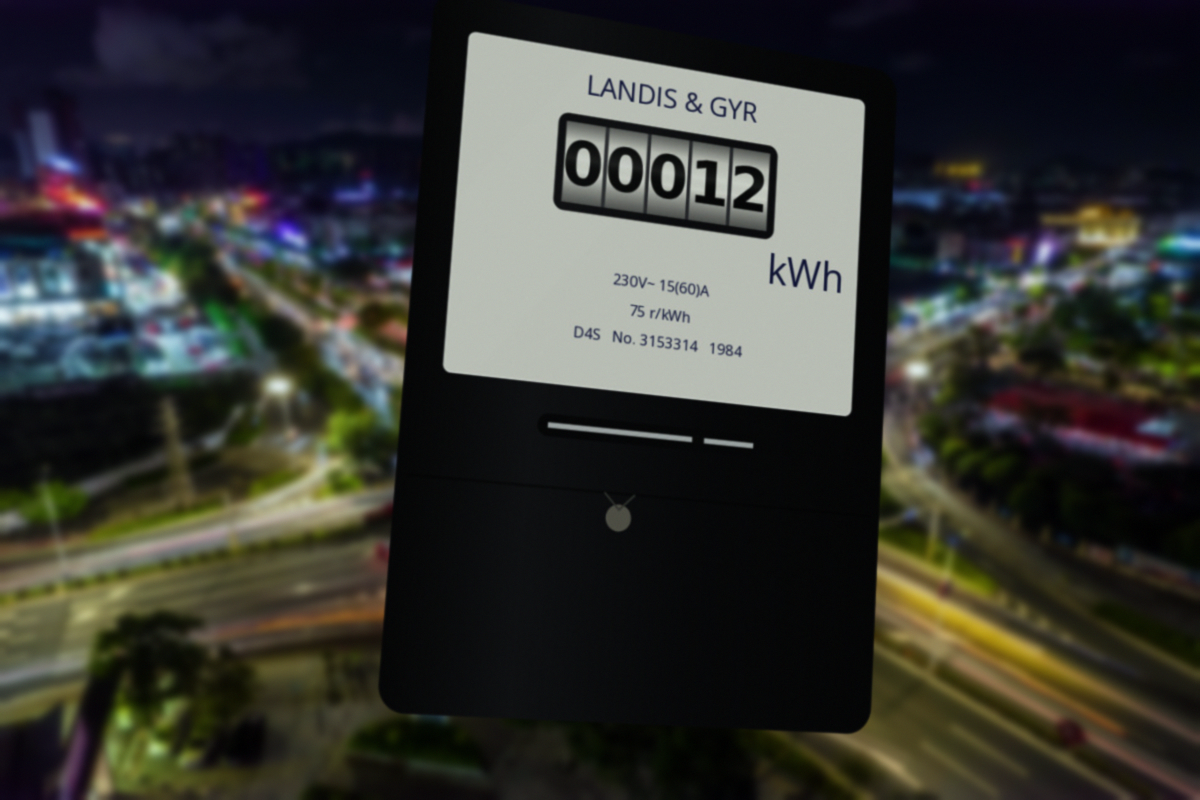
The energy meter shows 12,kWh
